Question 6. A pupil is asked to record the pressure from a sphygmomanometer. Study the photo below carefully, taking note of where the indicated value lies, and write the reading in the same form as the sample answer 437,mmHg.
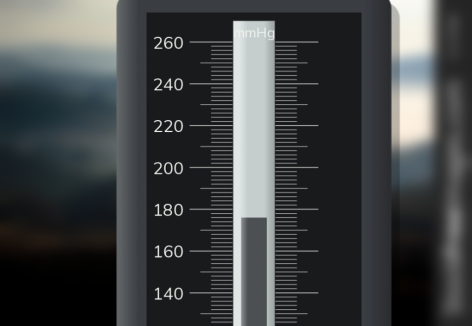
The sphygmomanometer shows 176,mmHg
